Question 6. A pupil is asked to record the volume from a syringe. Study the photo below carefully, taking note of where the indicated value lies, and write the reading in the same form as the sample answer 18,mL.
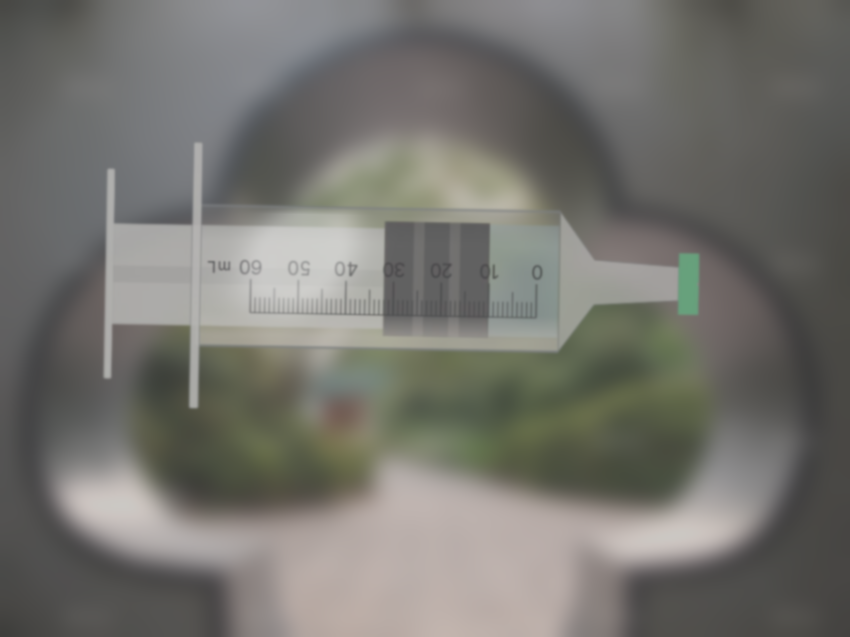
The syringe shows 10,mL
